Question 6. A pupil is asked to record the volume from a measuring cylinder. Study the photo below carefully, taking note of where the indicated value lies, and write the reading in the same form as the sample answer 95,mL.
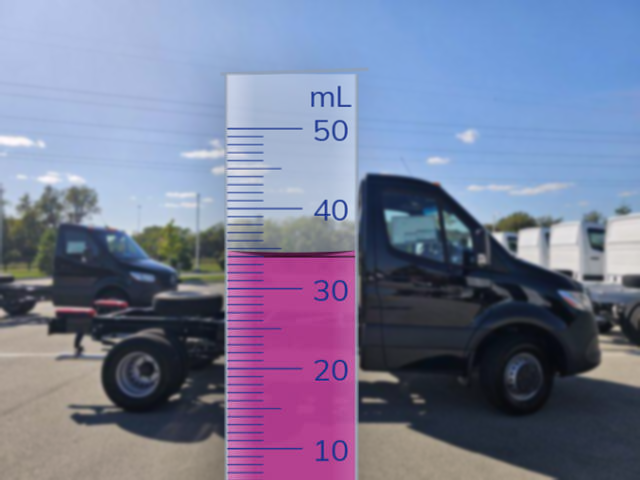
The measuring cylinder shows 34,mL
